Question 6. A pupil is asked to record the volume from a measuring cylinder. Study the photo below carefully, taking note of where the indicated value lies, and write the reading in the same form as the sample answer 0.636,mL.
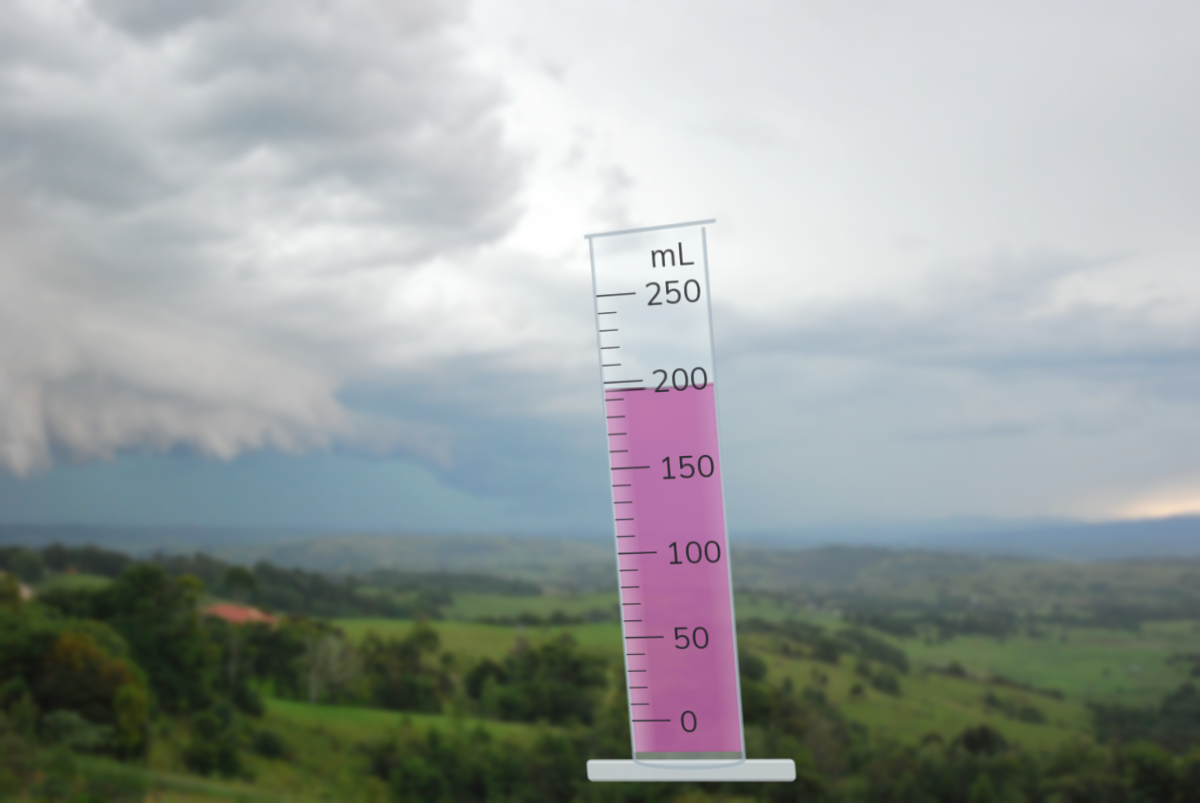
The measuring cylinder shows 195,mL
